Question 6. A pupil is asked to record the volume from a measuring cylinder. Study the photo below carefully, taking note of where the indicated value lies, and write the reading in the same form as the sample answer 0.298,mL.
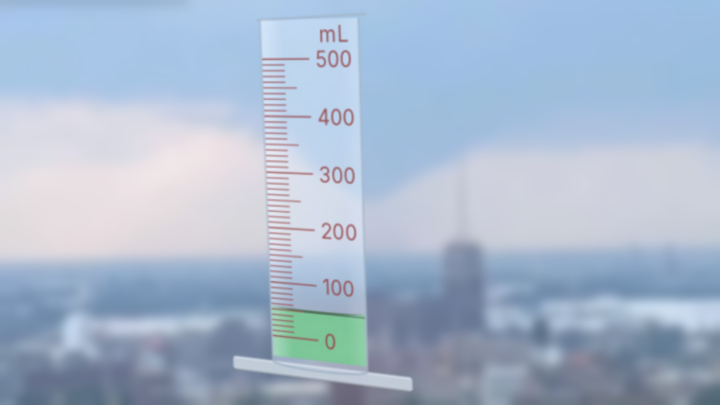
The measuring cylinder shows 50,mL
